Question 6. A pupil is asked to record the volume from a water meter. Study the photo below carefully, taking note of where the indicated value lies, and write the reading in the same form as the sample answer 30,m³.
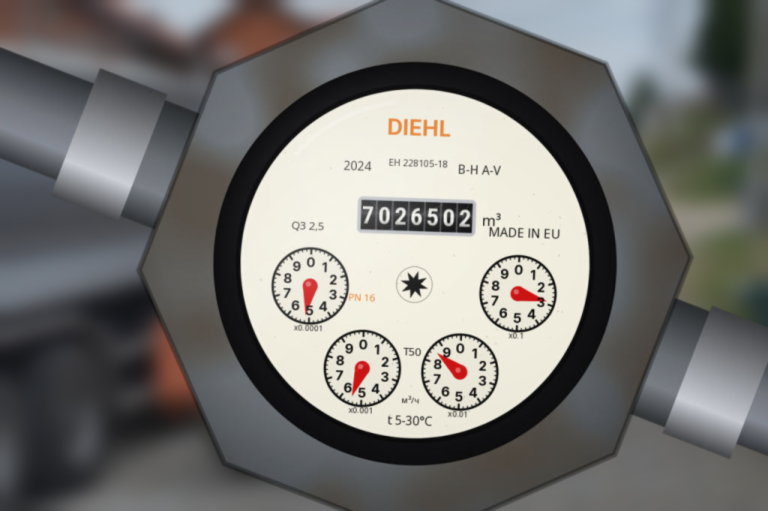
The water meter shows 7026502.2855,m³
